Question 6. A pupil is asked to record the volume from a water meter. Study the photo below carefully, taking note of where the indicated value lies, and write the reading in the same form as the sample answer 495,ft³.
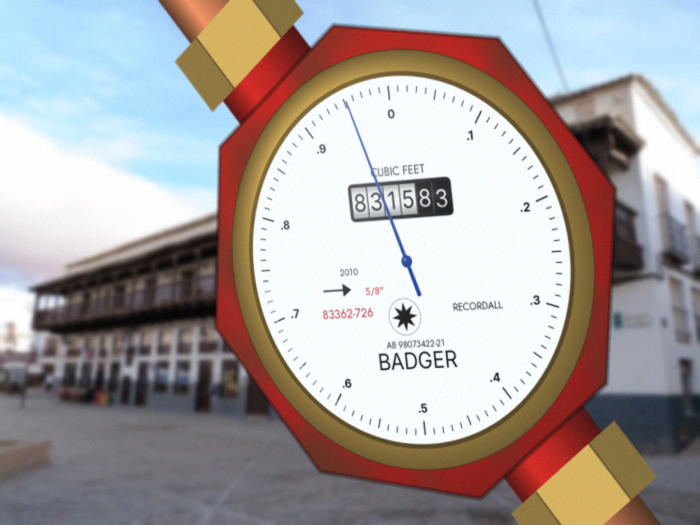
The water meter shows 831582.95,ft³
